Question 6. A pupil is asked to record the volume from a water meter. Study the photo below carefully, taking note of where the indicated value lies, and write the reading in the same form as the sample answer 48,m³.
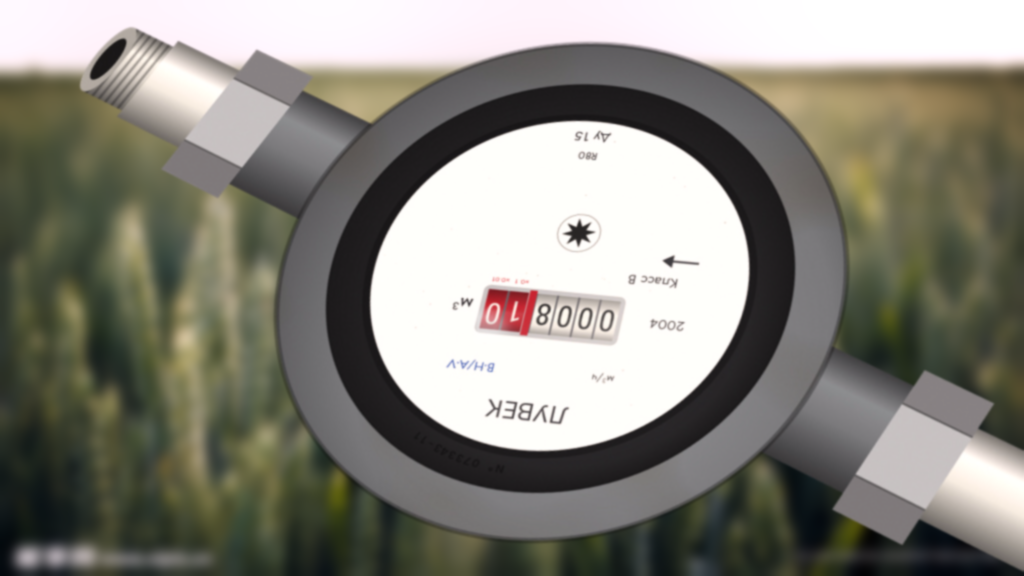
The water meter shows 8.10,m³
